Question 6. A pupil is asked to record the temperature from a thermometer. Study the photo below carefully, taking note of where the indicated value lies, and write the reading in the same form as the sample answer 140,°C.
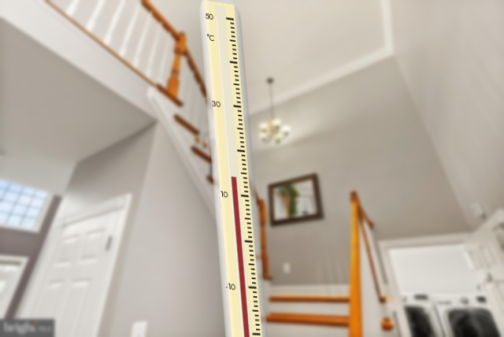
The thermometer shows 14,°C
